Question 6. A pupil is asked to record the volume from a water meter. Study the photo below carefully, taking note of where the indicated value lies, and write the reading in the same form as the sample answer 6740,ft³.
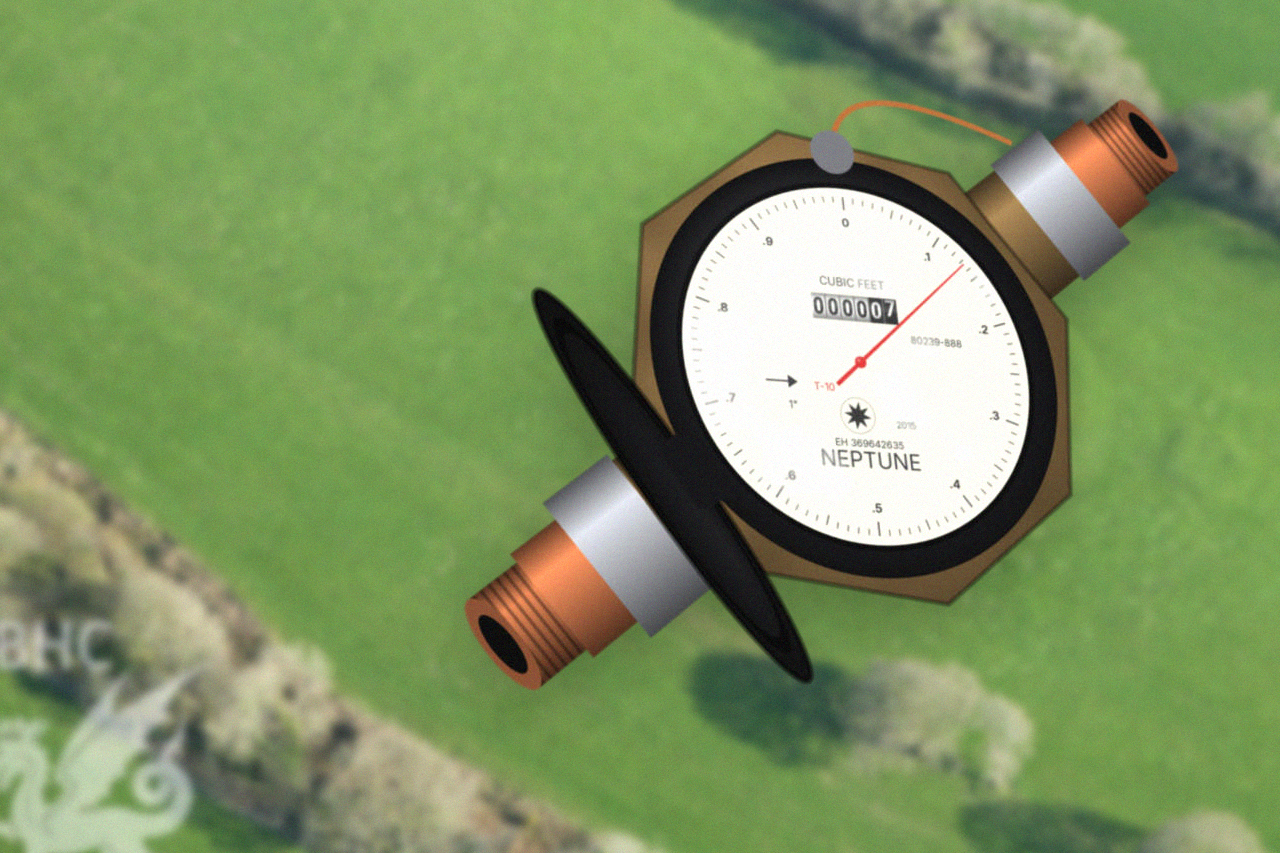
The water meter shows 7.13,ft³
